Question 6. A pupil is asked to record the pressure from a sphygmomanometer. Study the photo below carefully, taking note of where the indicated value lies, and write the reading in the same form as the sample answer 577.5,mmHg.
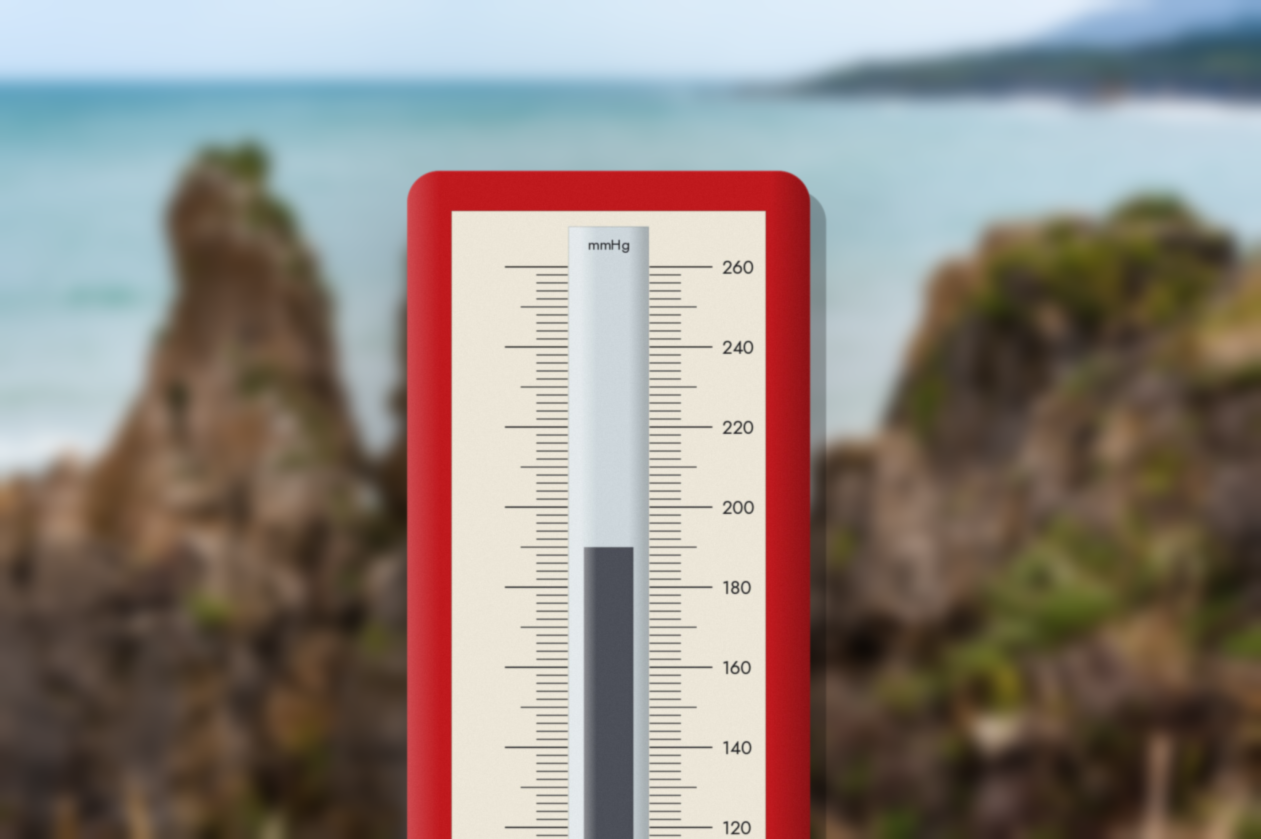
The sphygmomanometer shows 190,mmHg
